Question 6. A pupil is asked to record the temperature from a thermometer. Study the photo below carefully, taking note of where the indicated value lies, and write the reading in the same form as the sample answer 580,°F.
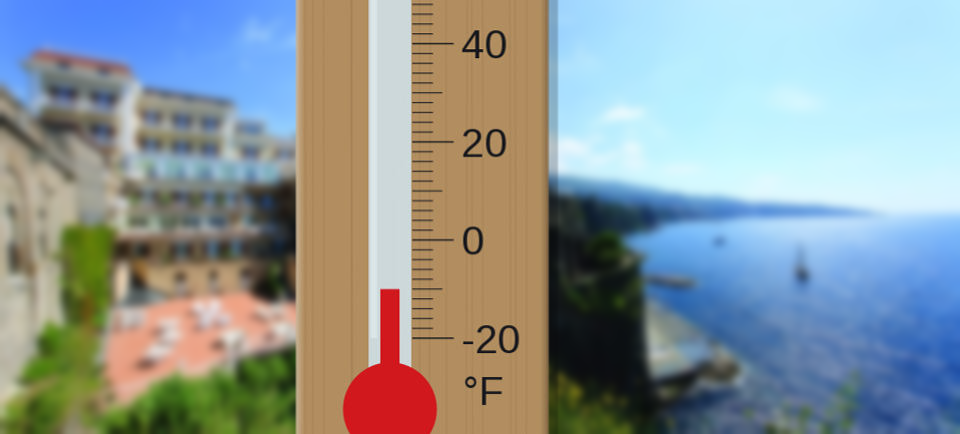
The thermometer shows -10,°F
